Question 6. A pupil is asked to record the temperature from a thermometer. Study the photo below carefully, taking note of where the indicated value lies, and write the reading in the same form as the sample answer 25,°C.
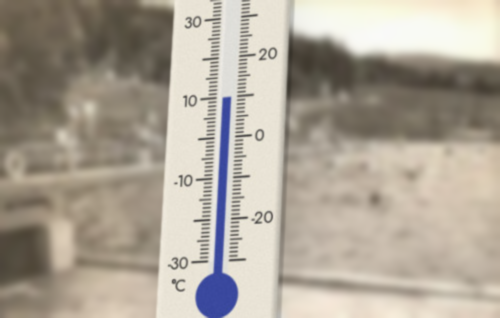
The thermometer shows 10,°C
